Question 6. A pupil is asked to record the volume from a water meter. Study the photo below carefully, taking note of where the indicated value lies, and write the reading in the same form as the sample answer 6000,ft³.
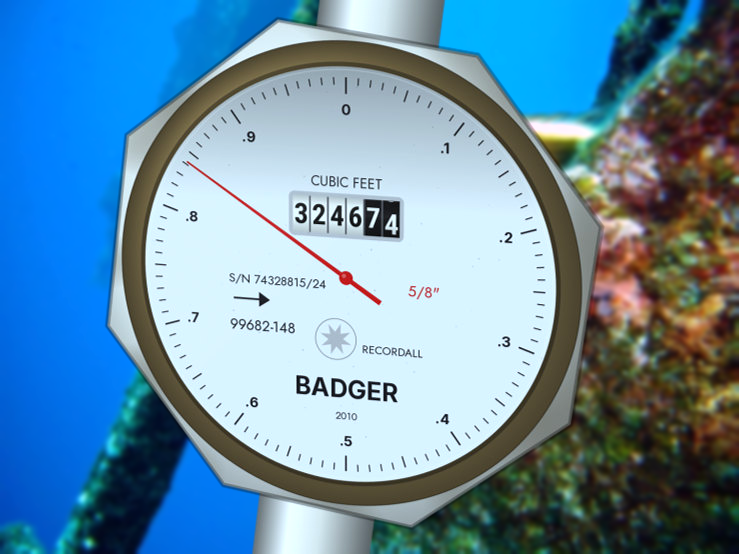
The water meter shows 324673.84,ft³
